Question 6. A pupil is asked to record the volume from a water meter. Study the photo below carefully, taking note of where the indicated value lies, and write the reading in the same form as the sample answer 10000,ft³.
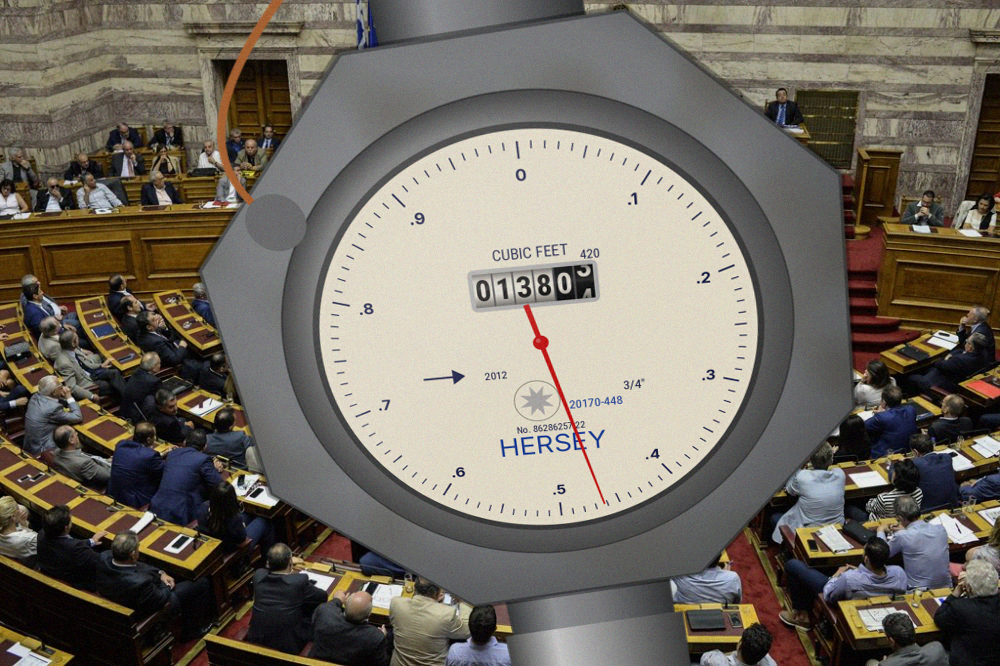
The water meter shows 13803.46,ft³
